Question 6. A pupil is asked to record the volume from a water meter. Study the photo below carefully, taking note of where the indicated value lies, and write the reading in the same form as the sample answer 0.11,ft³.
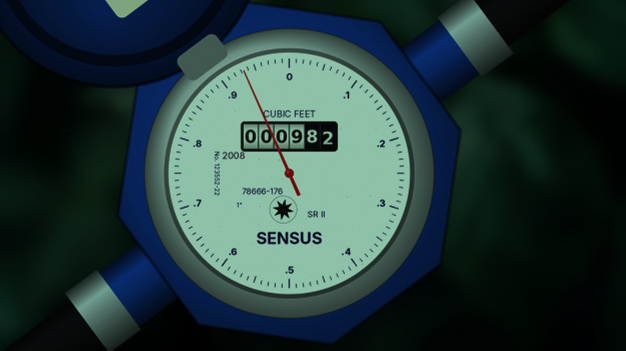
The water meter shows 981.93,ft³
